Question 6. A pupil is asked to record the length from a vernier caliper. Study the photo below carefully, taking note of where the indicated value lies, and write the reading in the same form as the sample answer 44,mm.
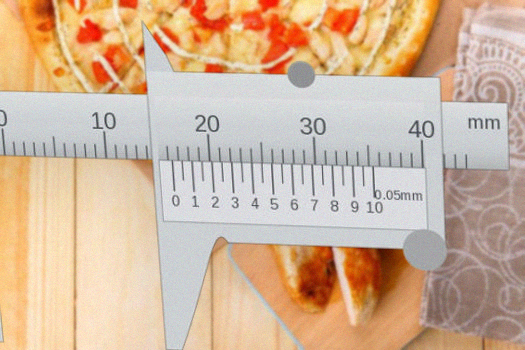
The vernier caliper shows 16.4,mm
